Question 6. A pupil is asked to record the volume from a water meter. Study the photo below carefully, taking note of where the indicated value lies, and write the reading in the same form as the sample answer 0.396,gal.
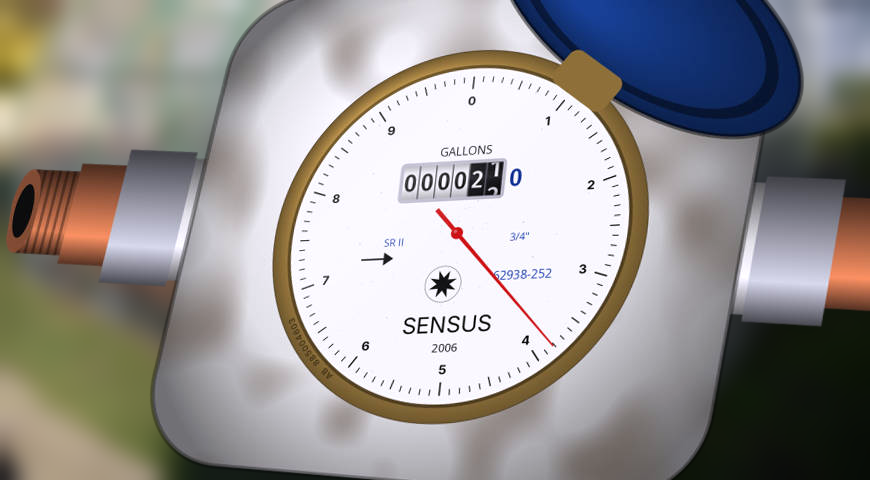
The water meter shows 213.8,gal
